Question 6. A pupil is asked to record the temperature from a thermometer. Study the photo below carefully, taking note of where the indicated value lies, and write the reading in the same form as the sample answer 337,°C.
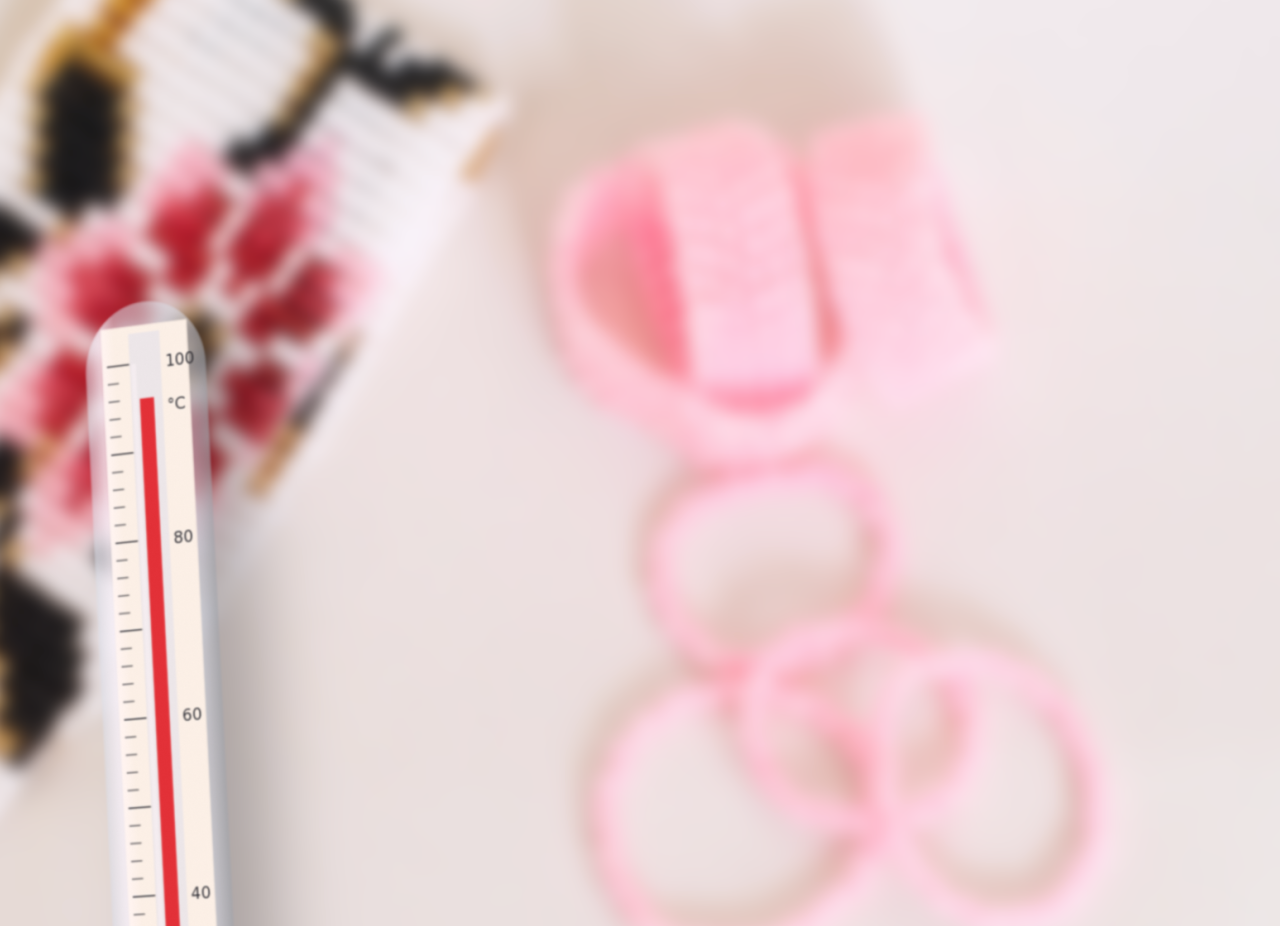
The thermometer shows 96,°C
